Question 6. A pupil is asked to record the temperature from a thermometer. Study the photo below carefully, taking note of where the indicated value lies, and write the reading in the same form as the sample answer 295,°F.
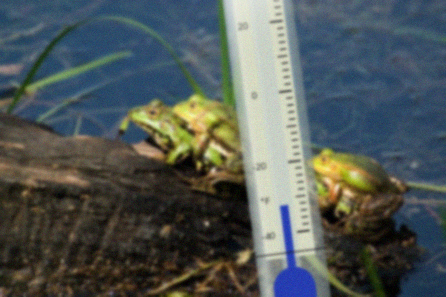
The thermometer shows -32,°F
